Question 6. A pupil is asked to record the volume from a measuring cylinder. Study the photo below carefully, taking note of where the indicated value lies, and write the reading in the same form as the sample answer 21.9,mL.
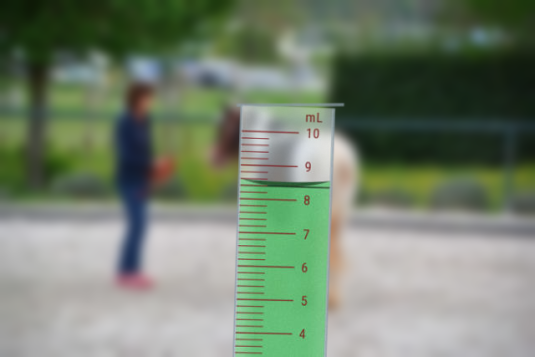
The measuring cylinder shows 8.4,mL
